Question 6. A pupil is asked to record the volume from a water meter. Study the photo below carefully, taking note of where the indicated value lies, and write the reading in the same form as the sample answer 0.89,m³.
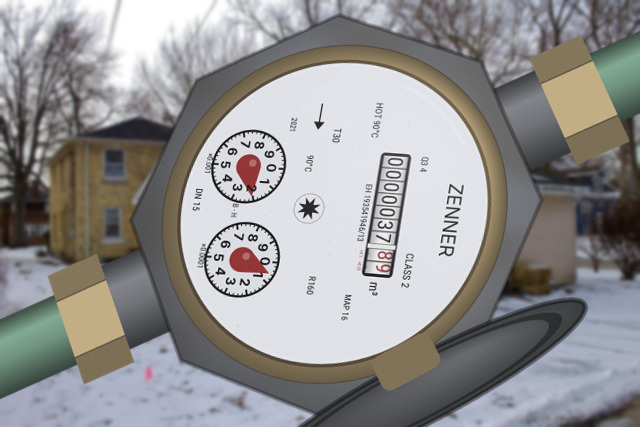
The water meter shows 37.8920,m³
